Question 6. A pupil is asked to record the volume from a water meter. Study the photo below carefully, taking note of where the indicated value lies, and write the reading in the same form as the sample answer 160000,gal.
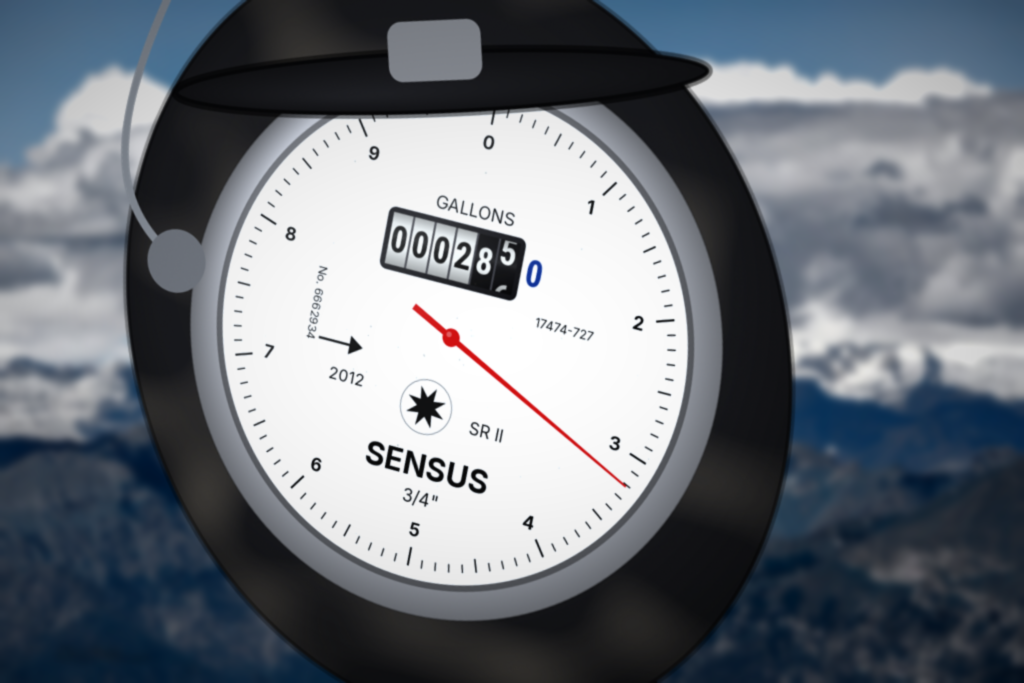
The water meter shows 2853.2,gal
